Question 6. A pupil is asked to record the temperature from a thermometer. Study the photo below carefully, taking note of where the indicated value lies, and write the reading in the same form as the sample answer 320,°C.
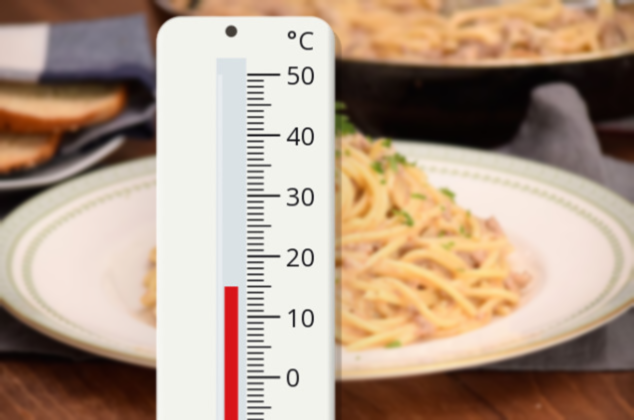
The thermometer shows 15,°C
